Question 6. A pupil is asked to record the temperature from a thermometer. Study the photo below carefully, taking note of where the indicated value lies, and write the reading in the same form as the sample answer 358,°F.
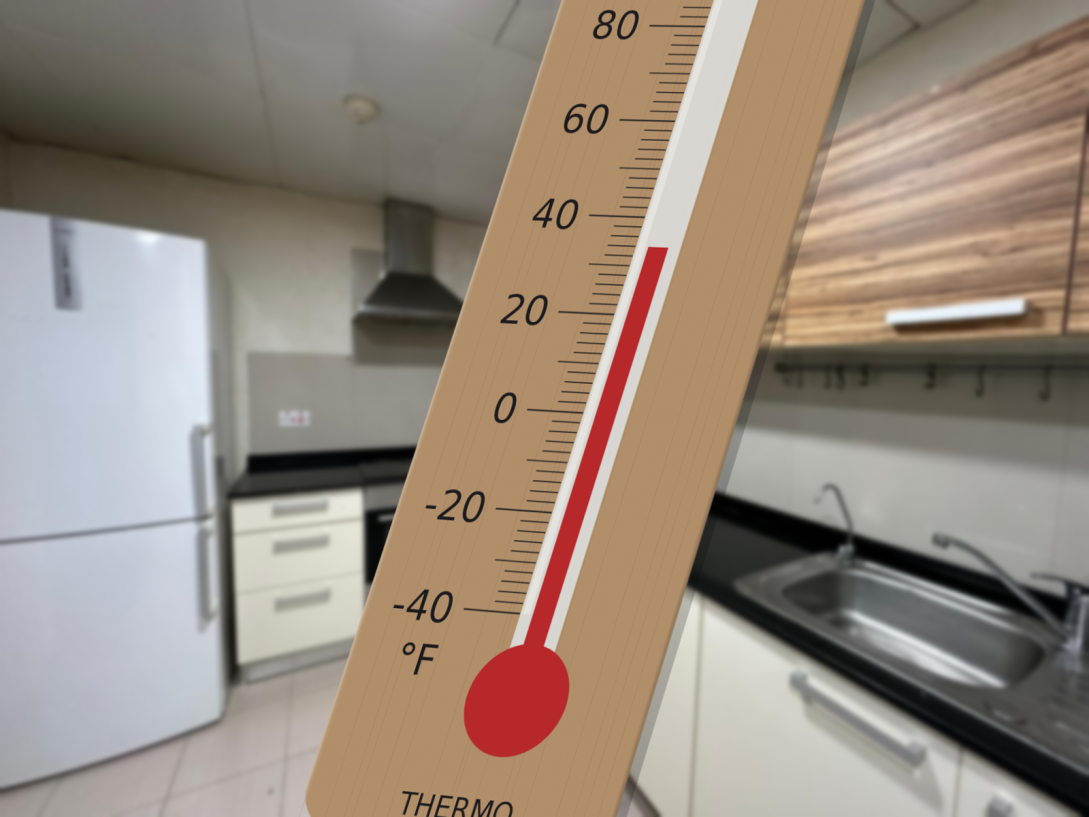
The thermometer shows 34,°F
